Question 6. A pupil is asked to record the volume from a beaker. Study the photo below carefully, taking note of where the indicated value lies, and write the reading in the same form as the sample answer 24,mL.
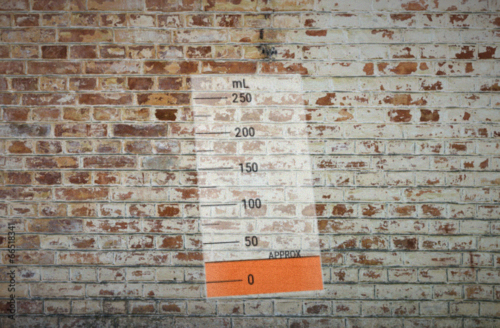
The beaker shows 25,mL
